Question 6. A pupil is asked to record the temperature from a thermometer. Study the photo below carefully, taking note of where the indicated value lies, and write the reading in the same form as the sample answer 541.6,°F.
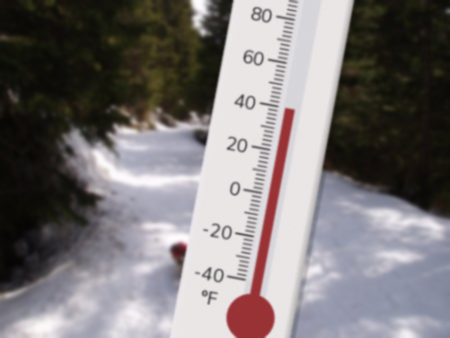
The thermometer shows 40,°F
